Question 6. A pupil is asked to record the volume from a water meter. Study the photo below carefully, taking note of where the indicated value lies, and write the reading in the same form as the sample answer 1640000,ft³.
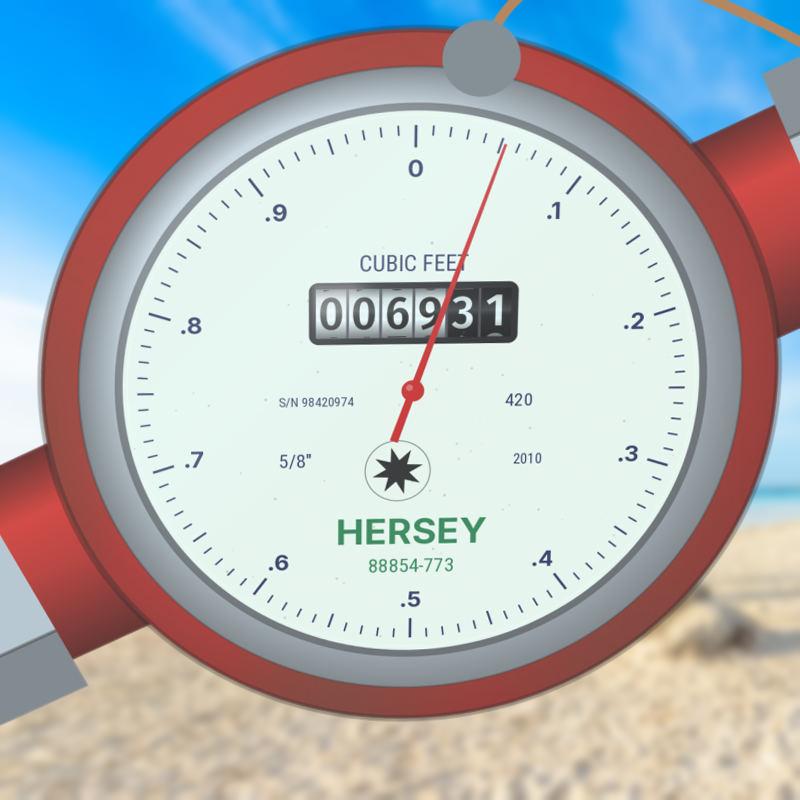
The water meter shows 6931.05,ft³
